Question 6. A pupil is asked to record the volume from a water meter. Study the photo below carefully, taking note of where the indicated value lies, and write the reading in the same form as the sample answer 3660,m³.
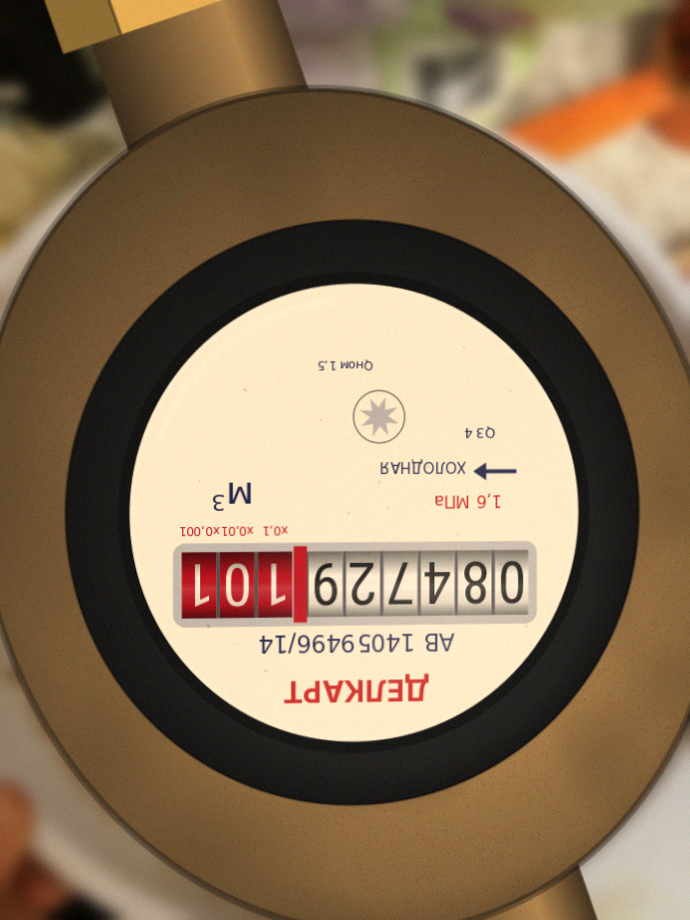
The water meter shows 84729.101,m³
